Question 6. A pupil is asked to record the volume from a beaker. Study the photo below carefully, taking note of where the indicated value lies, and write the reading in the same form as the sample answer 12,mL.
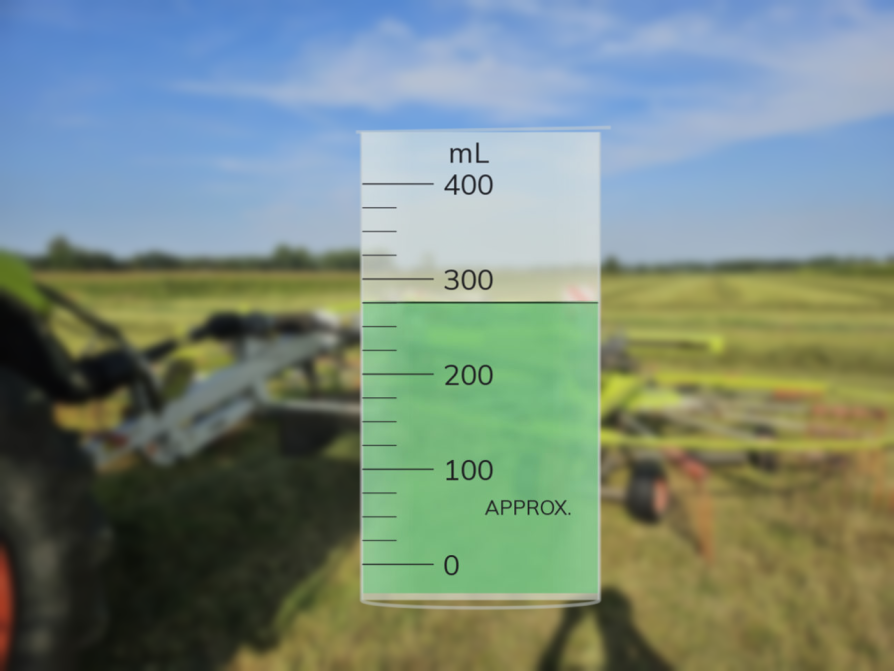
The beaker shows 275,mL
